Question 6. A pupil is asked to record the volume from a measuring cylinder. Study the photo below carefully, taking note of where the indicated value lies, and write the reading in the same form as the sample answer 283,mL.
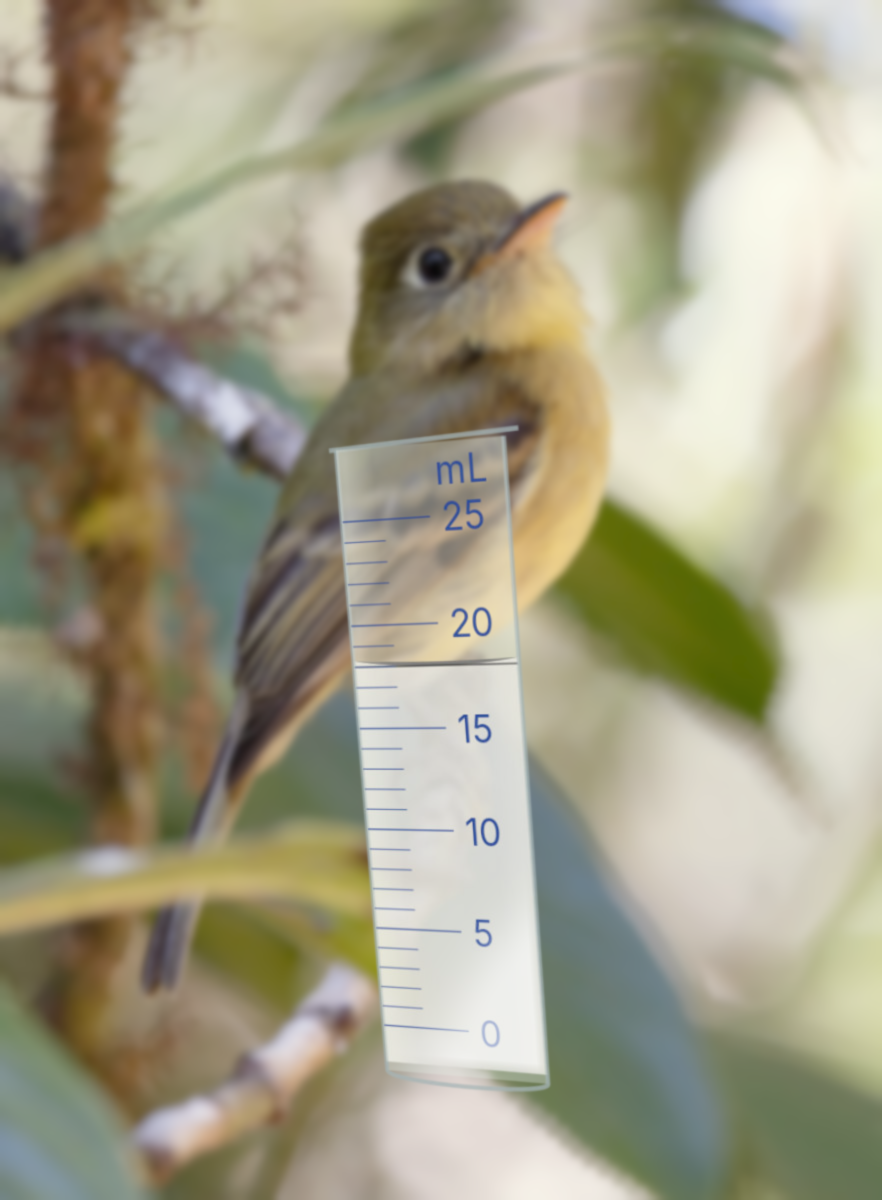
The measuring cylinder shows 18,mL
